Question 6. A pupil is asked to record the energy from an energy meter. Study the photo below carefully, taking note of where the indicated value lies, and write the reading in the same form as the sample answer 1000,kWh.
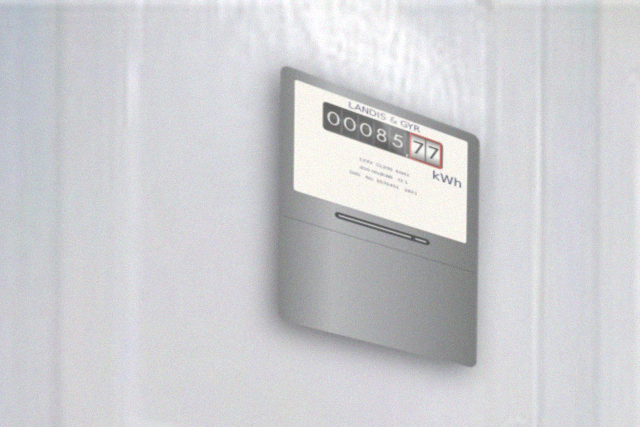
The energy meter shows 85.77,kWh
